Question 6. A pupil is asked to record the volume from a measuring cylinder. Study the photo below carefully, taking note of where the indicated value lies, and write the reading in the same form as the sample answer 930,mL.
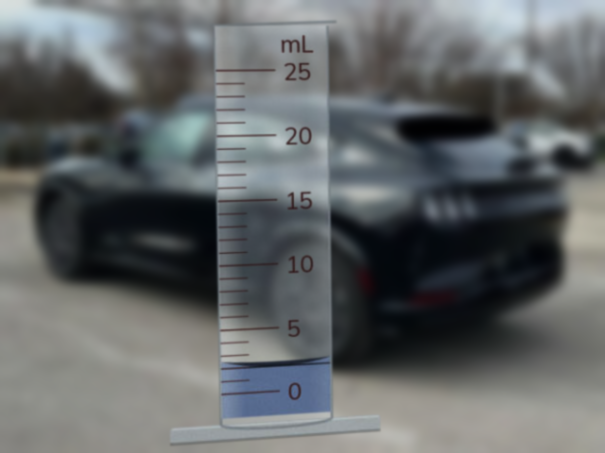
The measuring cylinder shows 2,mL
